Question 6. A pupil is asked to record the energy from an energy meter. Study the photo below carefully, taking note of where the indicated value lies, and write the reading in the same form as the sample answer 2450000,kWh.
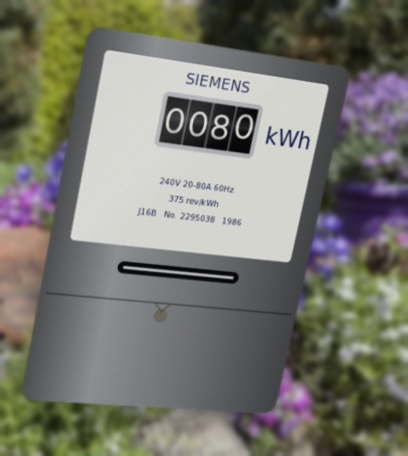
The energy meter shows 80,kWh
